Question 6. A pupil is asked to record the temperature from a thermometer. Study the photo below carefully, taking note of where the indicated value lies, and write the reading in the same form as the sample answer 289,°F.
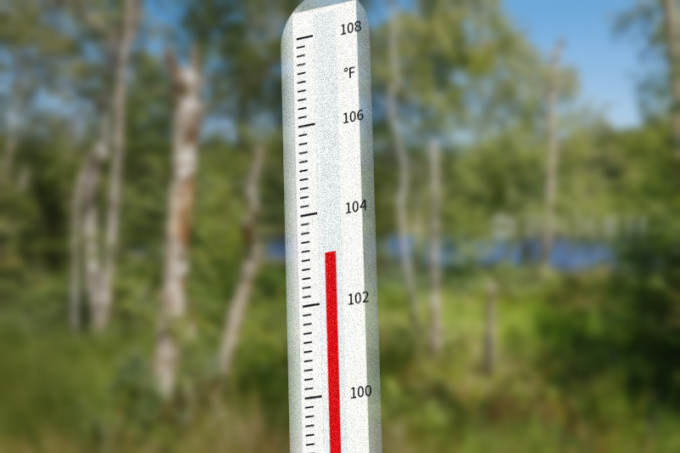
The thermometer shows 103.1,°F
